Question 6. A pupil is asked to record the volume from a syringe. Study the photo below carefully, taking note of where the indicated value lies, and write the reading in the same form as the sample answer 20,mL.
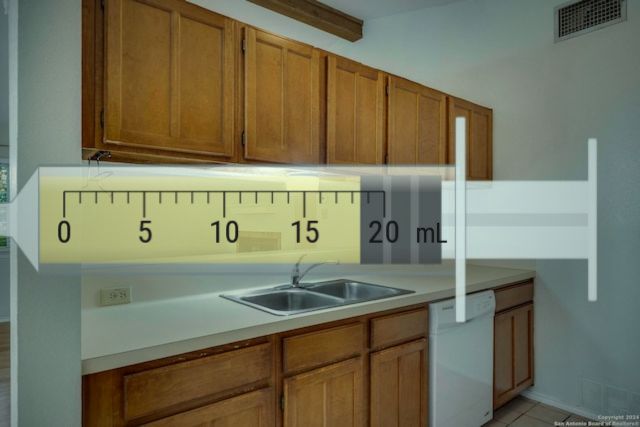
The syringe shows 18.5,mL
